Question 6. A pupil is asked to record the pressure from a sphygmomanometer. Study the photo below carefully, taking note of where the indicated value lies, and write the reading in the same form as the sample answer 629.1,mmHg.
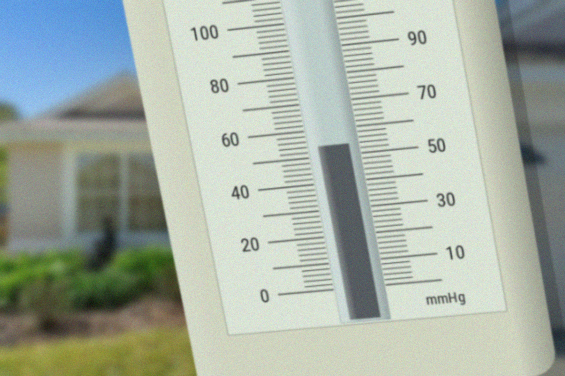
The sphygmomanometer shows 54,mmHg
